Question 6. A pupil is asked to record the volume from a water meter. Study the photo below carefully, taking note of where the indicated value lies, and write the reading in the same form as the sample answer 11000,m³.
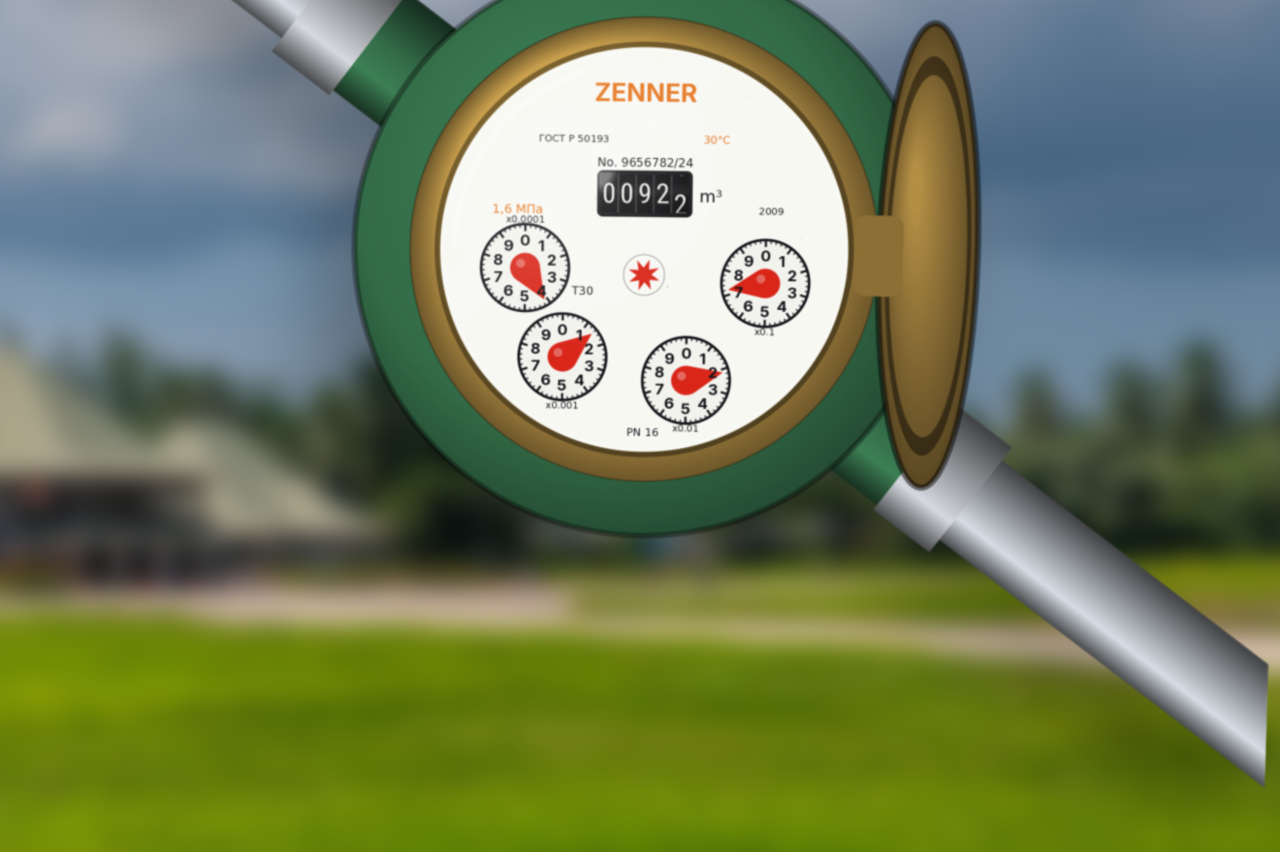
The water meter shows 921.7214,m³
